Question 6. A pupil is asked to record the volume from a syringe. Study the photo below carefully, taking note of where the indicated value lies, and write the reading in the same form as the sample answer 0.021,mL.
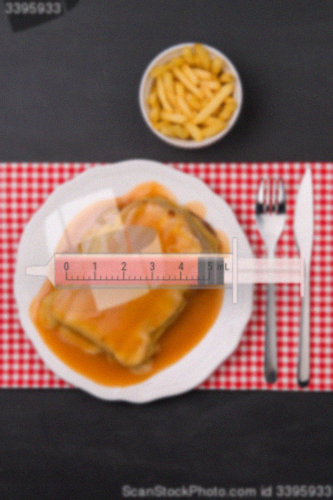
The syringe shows 4.6,mL
